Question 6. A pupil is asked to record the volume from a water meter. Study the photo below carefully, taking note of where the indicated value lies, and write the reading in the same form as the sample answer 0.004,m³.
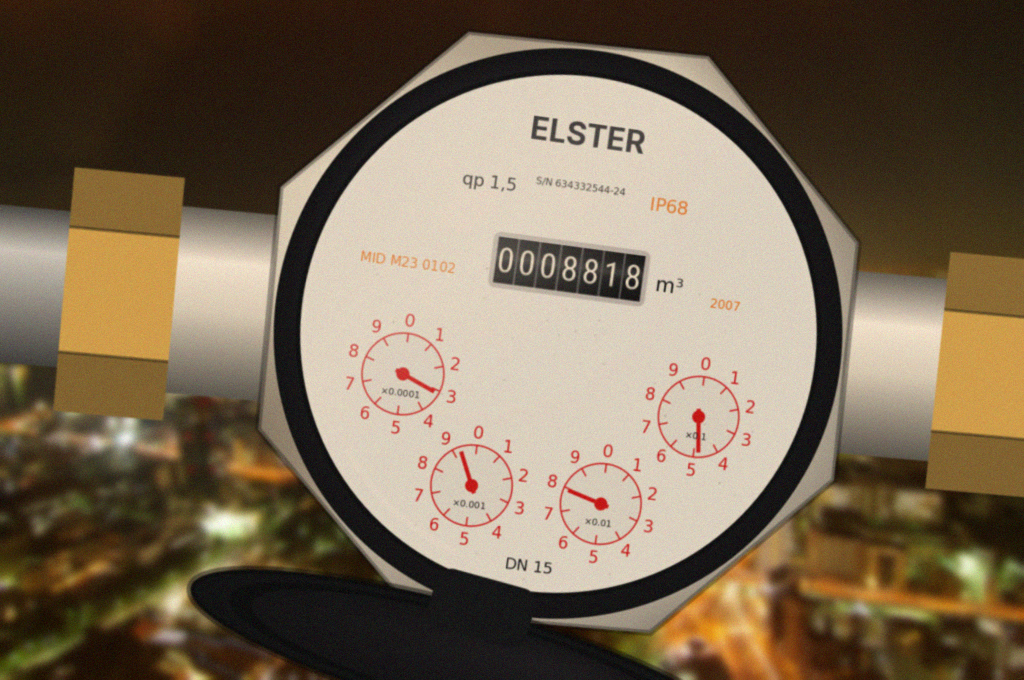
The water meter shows 8818.4793,m³
